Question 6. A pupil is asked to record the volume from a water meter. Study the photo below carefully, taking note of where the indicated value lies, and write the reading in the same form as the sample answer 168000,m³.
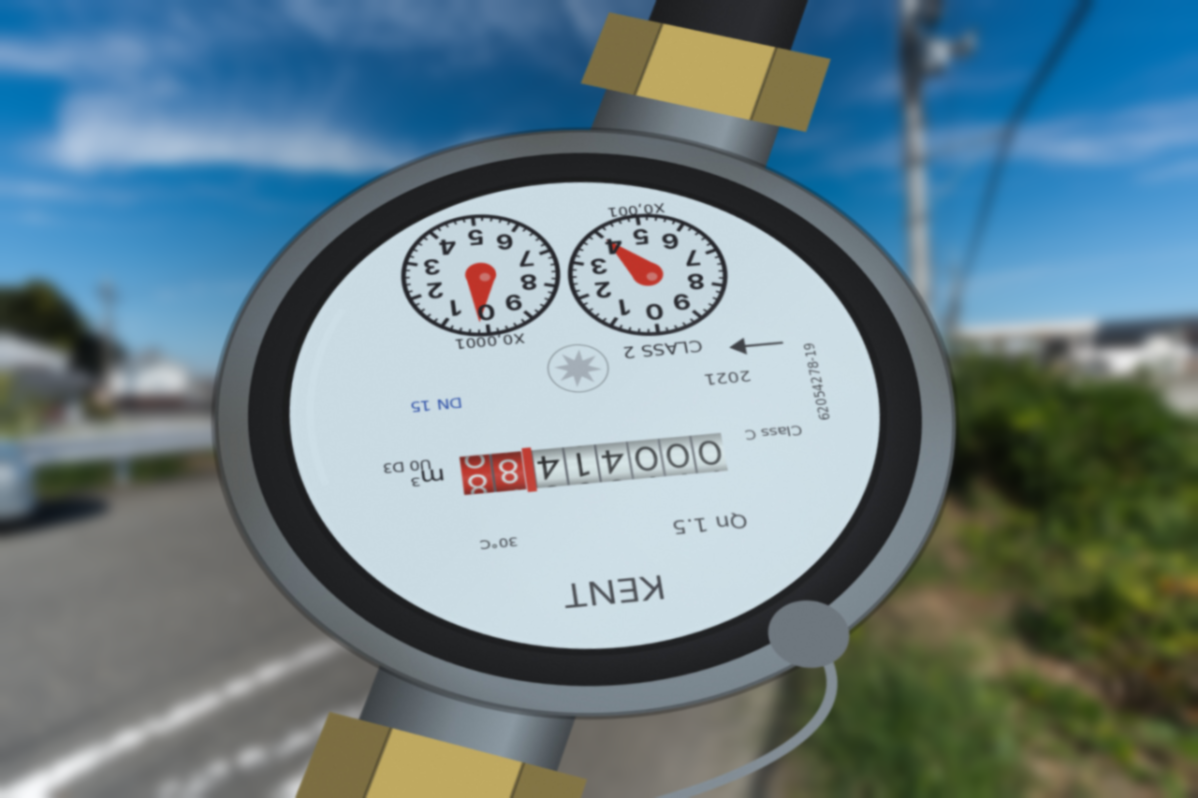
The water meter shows 414.8840,m³
